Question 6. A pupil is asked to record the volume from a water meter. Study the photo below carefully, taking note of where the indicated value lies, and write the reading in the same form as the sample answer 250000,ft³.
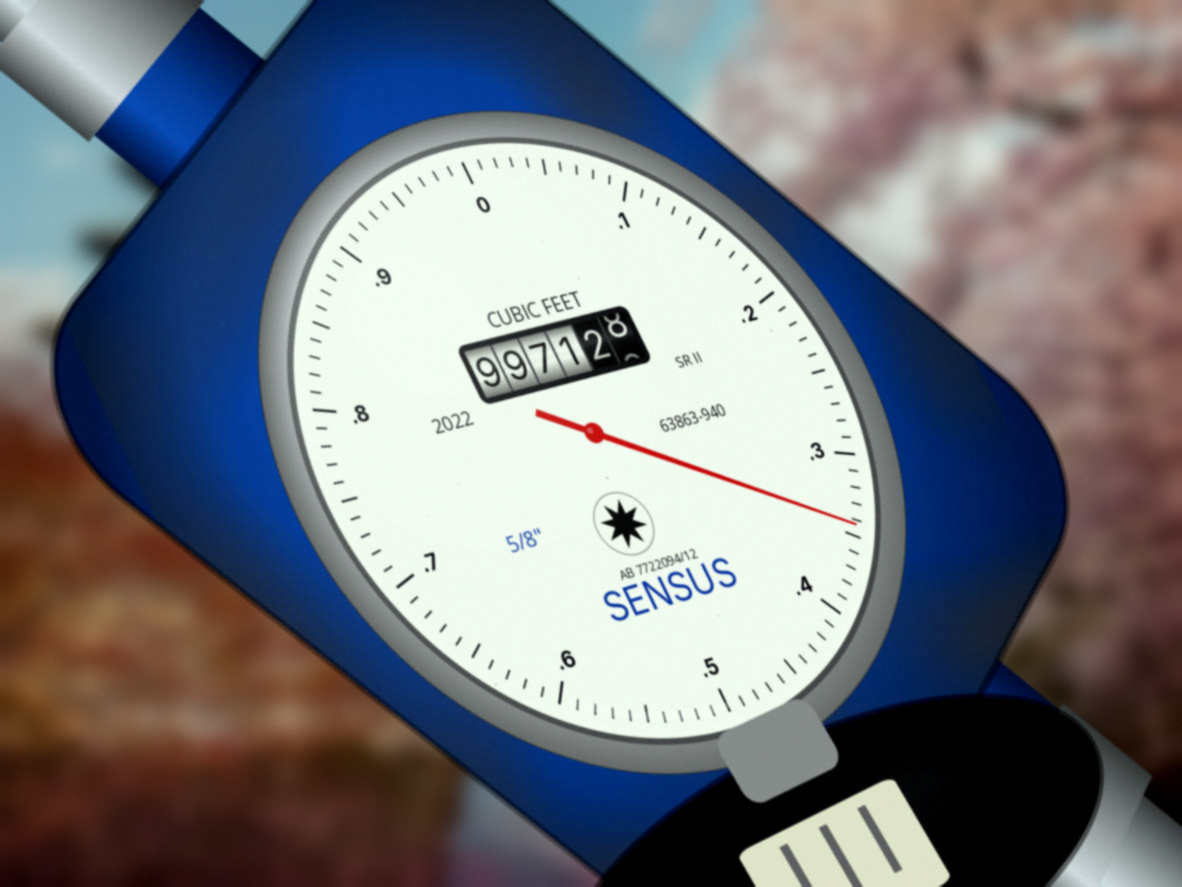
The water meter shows 997128.34,ft³
